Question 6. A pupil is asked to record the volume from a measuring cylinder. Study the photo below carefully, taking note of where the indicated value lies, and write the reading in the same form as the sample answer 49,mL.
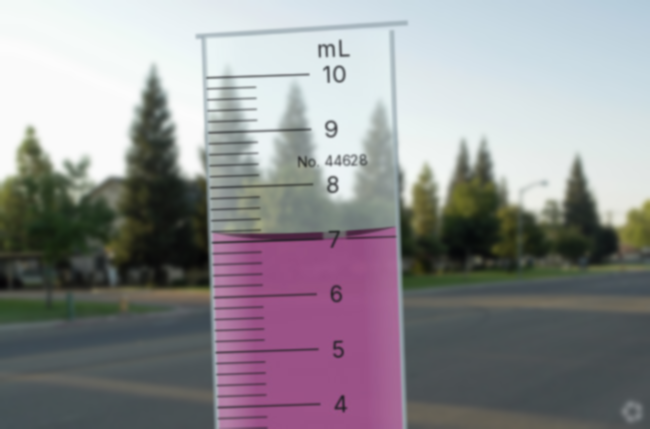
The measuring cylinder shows 7,mL
